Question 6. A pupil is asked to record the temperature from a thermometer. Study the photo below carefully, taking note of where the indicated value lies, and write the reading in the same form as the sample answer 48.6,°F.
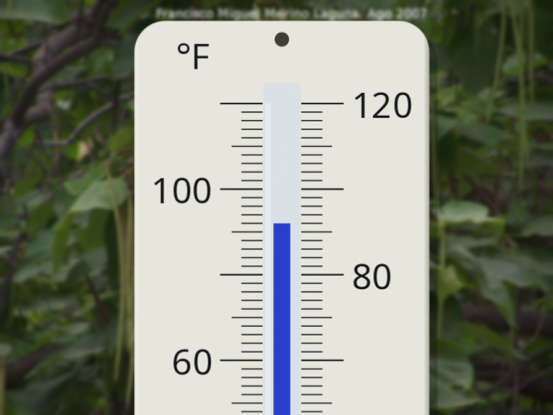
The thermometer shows 92,°F
